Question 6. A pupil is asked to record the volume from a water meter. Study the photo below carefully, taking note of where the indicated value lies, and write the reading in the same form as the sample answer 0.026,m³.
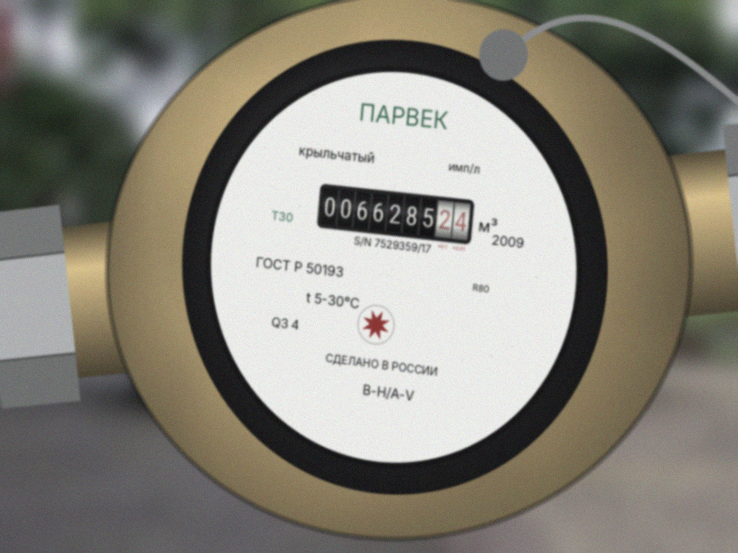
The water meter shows 66285.24,m³
